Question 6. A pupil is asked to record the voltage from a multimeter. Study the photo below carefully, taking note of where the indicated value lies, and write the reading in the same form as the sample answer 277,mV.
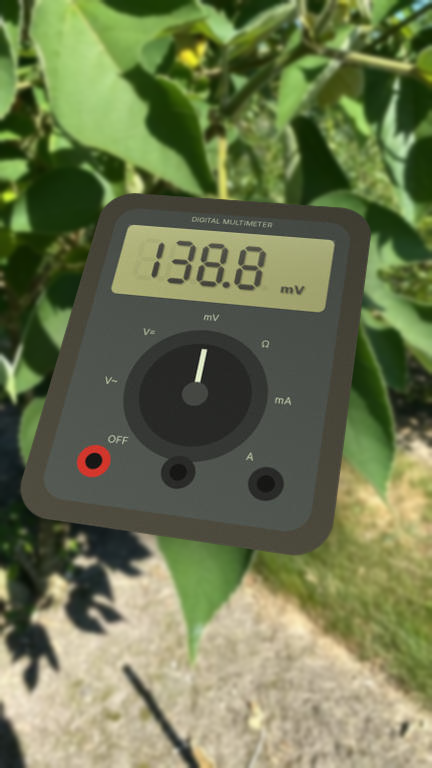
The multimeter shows 138.8,mV
